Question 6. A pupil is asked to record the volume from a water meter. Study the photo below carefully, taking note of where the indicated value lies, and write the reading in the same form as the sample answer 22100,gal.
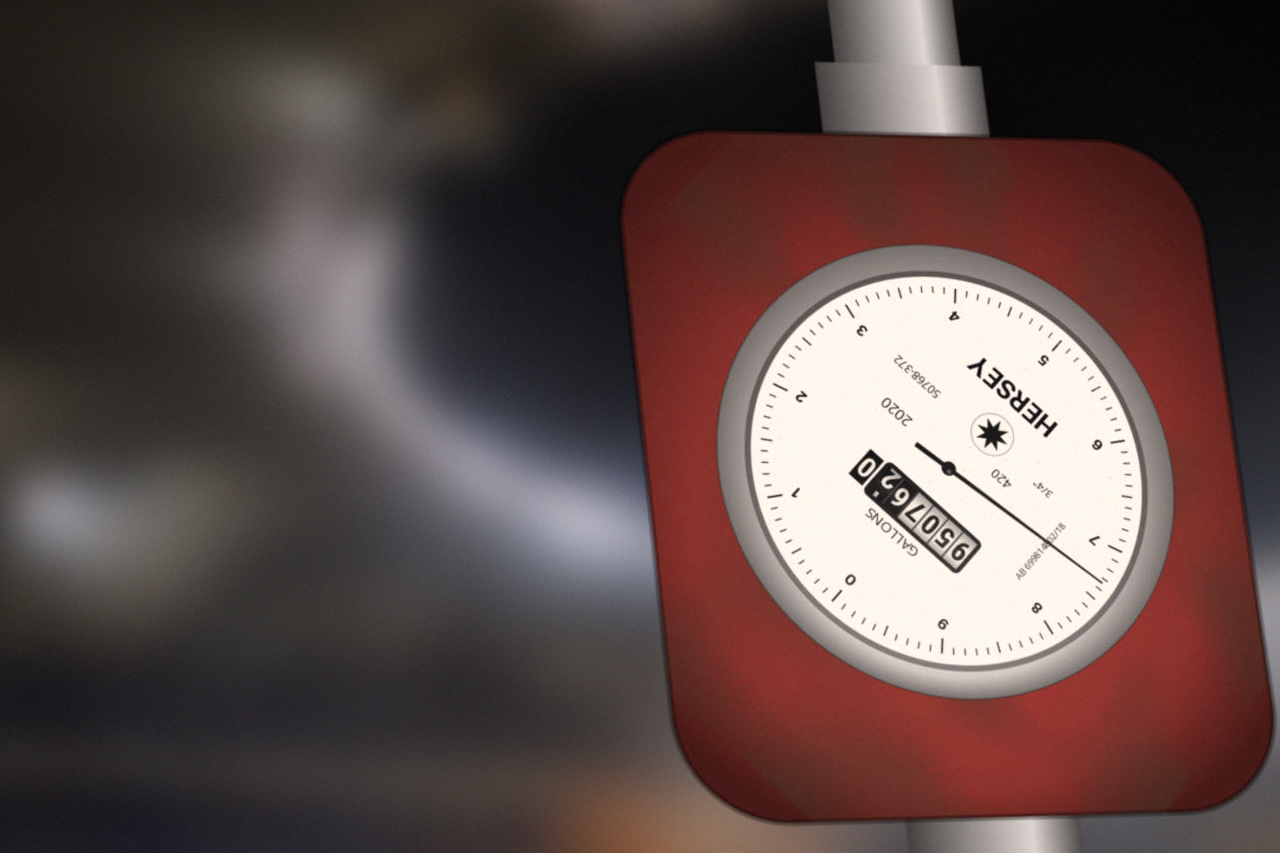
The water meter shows 9507617.3,gal
